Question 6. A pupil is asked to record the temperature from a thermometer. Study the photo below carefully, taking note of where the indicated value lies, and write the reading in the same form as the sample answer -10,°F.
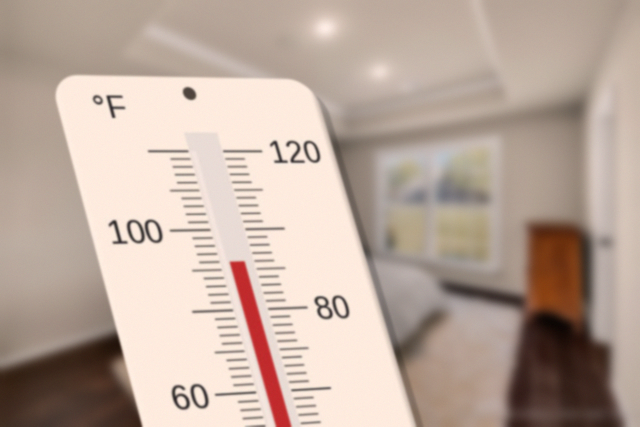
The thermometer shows 92,°F
